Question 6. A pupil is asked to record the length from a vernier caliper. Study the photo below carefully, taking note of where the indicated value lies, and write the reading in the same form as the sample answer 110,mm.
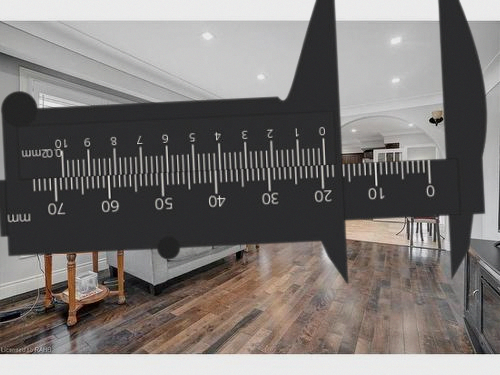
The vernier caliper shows 19.5,mm
